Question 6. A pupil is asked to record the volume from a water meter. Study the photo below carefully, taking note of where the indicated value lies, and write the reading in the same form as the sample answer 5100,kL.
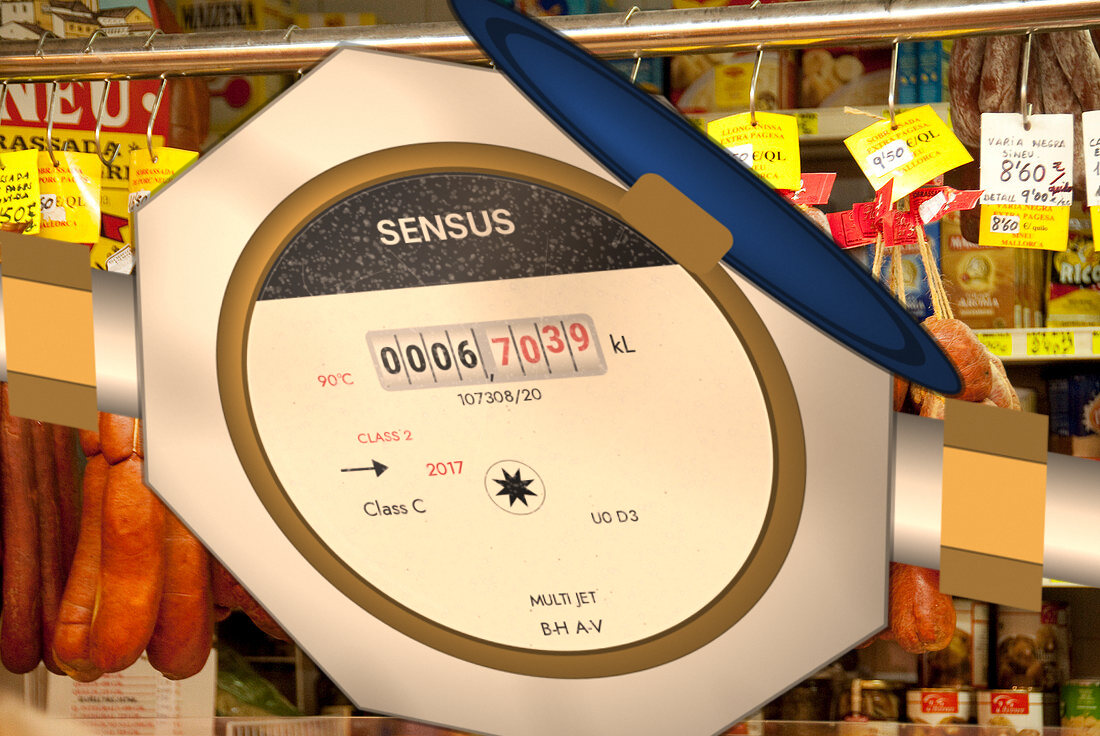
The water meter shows 6.7039,kL
